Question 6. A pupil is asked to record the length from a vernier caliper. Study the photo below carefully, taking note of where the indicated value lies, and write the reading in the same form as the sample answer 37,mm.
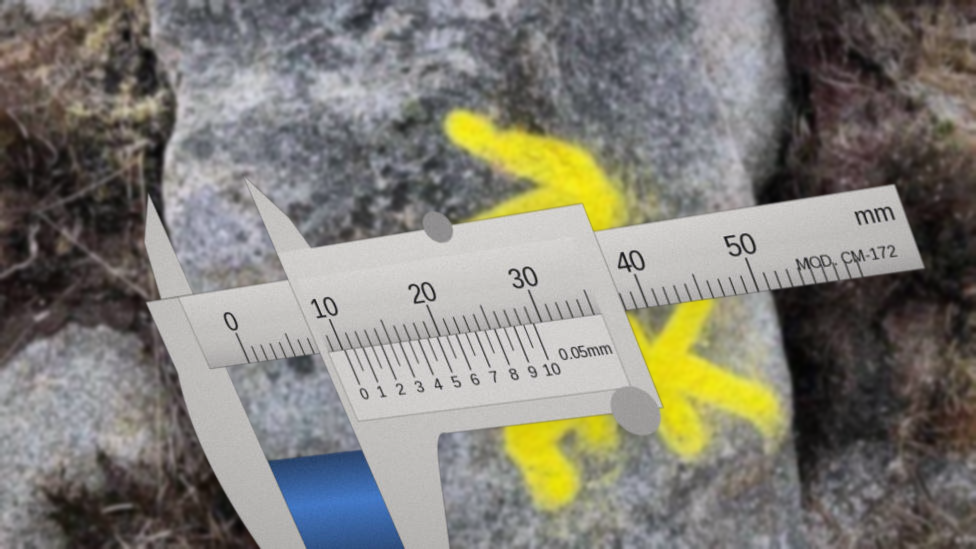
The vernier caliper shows 10.2,mm
